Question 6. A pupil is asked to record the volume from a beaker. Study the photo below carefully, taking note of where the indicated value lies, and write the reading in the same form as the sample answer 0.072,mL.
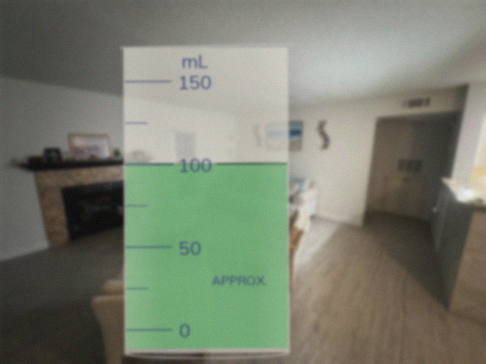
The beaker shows 100,mL
